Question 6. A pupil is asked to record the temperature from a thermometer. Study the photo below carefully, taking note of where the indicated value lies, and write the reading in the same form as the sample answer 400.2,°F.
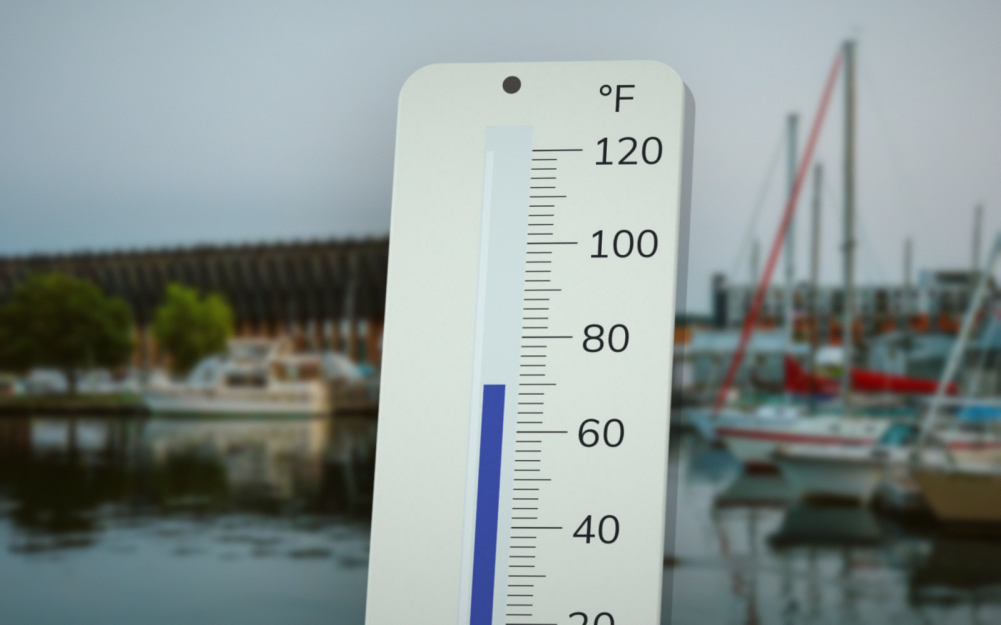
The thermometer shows 70,°F
